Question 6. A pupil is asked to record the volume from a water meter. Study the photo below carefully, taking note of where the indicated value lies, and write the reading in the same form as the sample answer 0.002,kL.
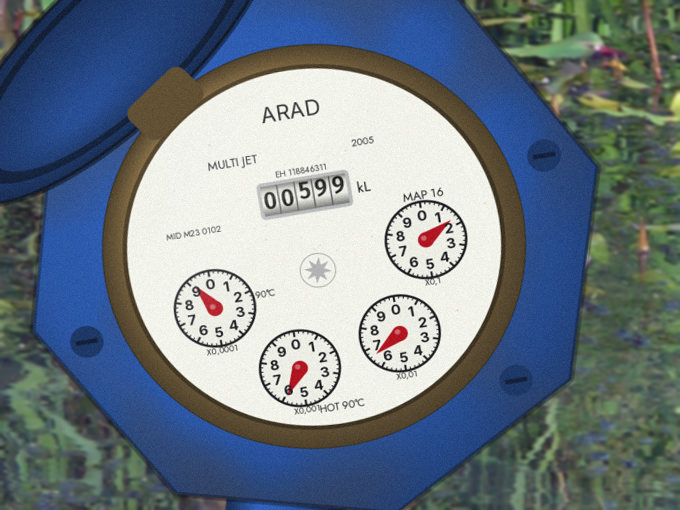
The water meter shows 599.1659,kL
